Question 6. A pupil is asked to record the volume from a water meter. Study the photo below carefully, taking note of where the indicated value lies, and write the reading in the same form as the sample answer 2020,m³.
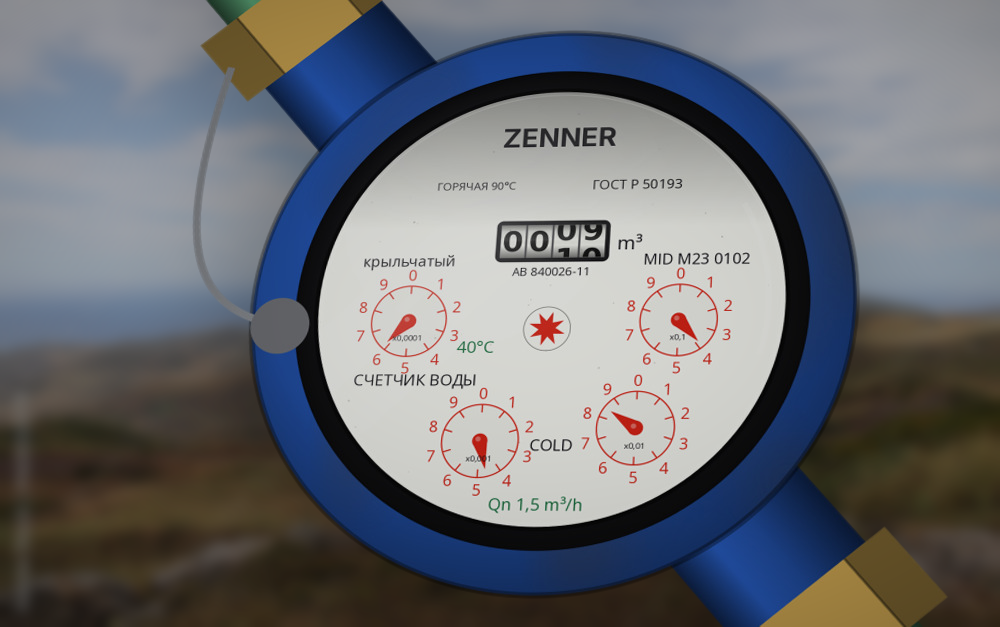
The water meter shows 9.3846,m³
